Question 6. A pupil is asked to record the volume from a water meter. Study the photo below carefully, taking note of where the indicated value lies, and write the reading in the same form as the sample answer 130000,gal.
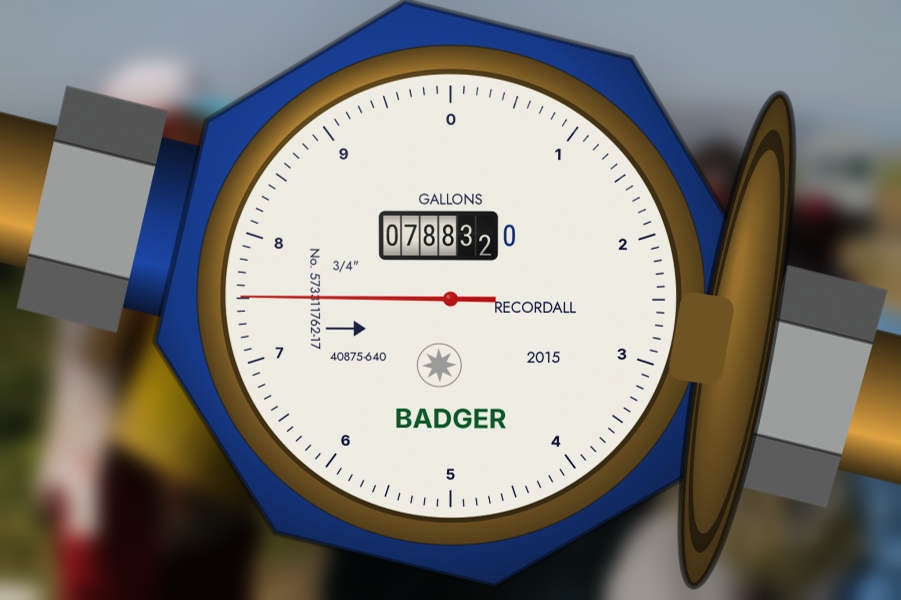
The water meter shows 788317.5,gal
